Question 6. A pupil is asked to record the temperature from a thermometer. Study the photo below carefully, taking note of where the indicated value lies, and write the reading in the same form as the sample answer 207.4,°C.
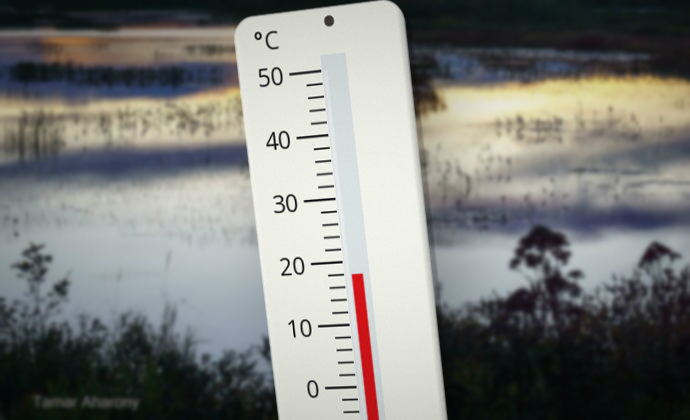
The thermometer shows 18,°C
